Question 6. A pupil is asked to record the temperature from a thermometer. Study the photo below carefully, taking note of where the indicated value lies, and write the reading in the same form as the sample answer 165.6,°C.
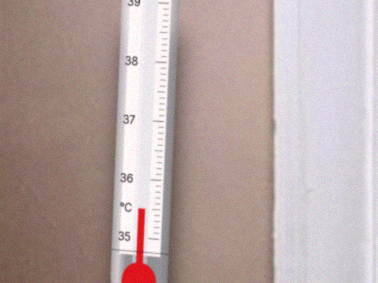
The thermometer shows 35.5,°C
